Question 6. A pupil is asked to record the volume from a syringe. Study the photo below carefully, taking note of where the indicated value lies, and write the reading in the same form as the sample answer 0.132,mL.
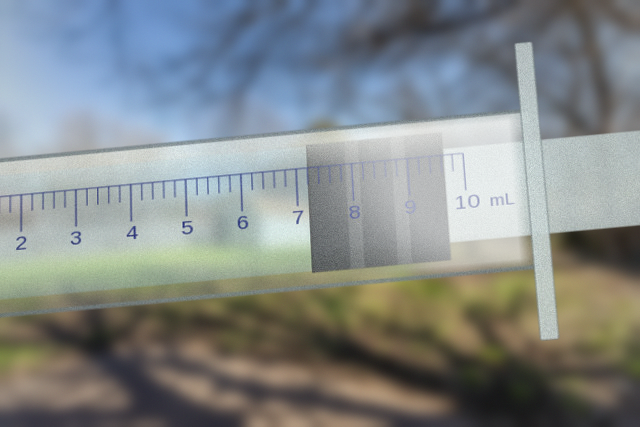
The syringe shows 7.2,mL
